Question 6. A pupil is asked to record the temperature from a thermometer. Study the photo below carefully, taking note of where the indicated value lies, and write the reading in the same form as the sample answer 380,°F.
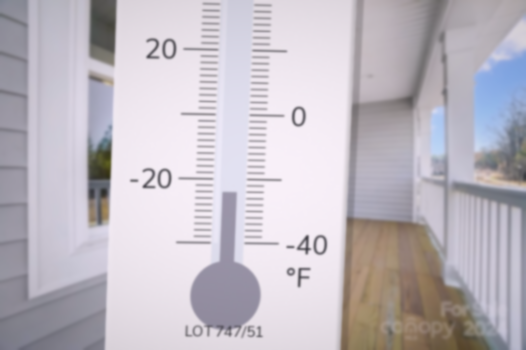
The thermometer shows -24,°F
